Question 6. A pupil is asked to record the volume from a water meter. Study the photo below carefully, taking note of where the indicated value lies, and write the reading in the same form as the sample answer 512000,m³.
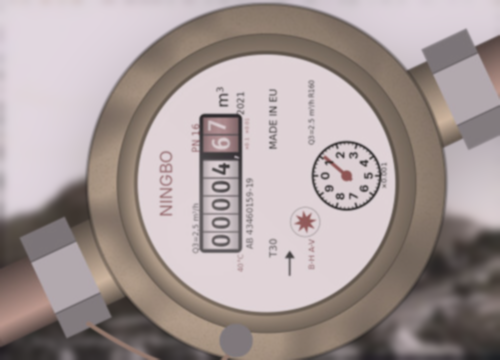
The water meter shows 4.671,m³
